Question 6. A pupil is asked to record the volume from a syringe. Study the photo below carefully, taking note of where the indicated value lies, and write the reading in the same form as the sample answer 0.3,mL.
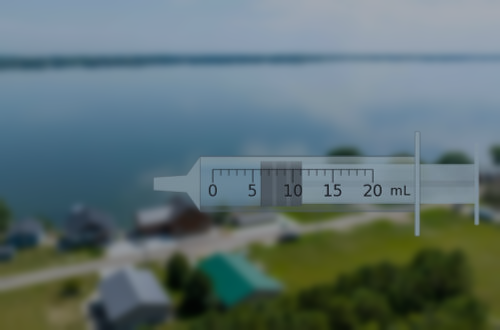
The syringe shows 6,mL
